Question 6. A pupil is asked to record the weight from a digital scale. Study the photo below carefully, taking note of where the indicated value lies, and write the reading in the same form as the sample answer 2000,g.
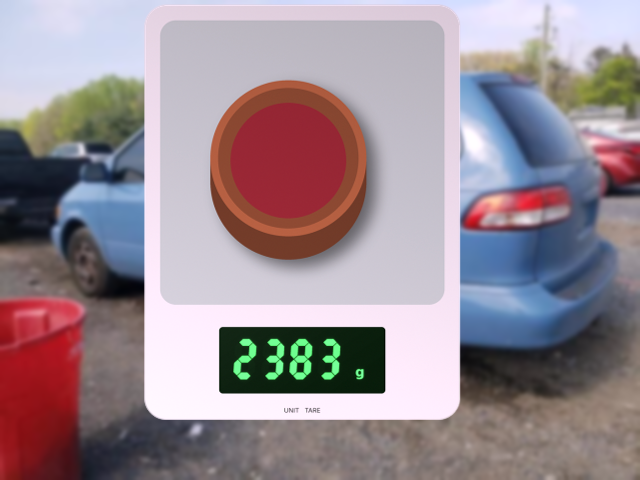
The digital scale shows 2383,g
